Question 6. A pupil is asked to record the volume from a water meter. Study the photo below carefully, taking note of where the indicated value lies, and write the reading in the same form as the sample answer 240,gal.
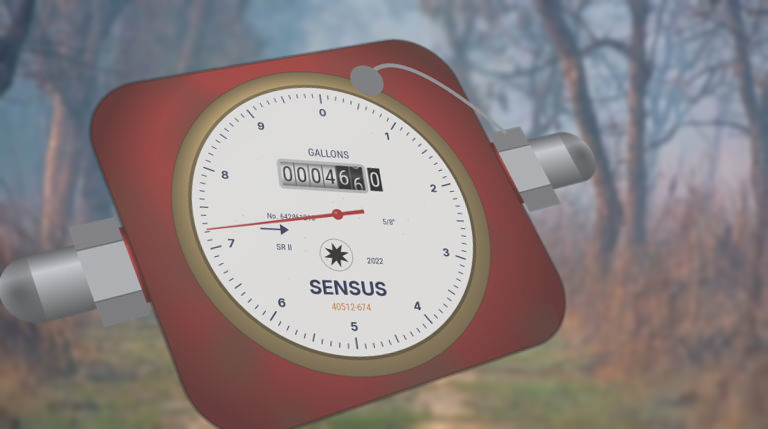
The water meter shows 4657.2,gal
